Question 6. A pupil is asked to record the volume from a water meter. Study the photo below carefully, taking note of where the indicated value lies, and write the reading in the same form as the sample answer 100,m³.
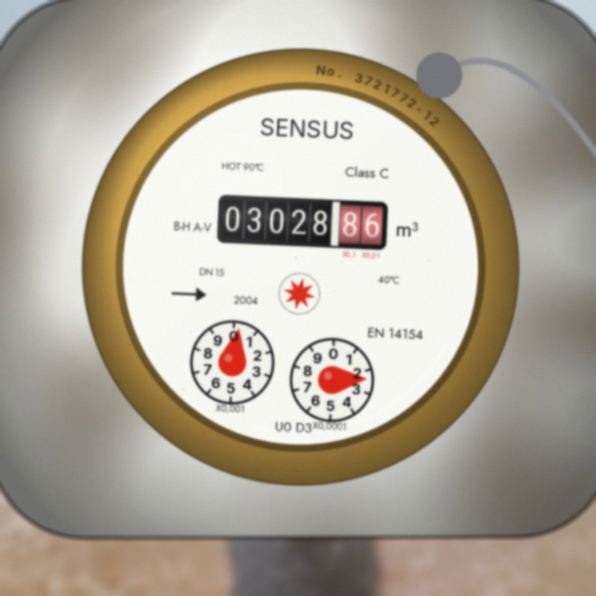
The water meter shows 3028.8602,m³
